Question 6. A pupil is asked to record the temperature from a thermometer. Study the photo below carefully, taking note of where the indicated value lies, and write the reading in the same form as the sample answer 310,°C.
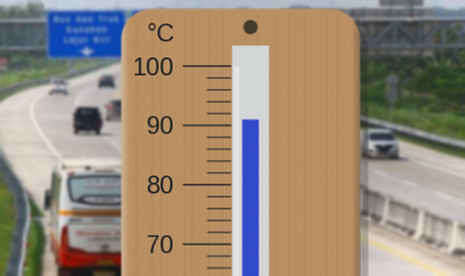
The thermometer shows 91,°C
